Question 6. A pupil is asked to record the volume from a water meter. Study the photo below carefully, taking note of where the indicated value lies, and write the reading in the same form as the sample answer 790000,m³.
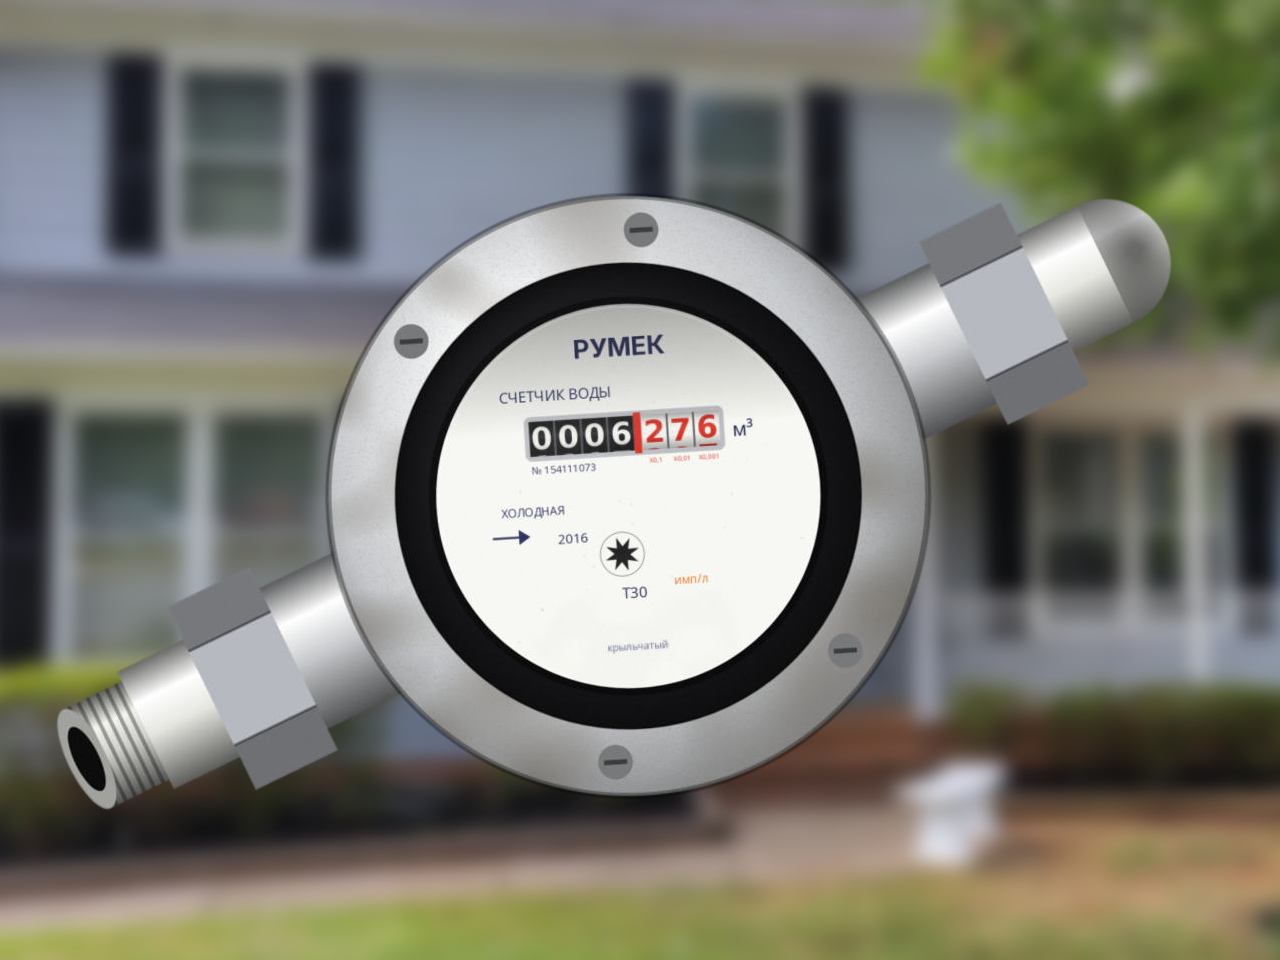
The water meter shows 6.276,m³
